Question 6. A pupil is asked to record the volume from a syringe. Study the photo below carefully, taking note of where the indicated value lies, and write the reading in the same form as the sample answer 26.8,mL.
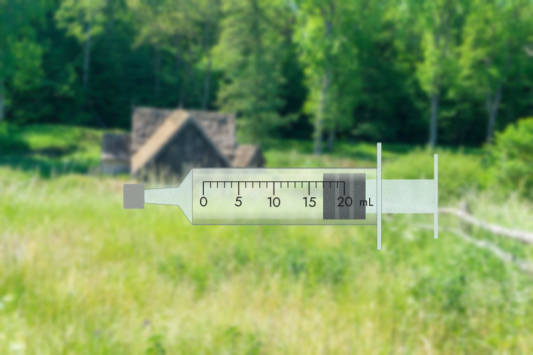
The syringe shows 17,mL
